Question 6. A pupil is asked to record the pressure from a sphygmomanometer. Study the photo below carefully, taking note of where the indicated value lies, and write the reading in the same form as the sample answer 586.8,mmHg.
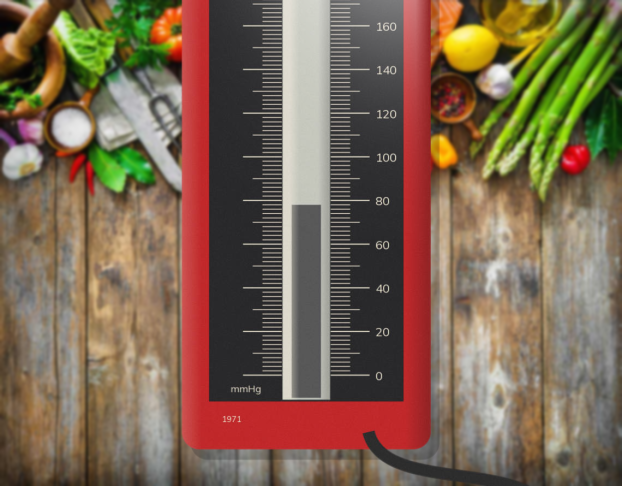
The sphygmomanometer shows 78,mmHg
